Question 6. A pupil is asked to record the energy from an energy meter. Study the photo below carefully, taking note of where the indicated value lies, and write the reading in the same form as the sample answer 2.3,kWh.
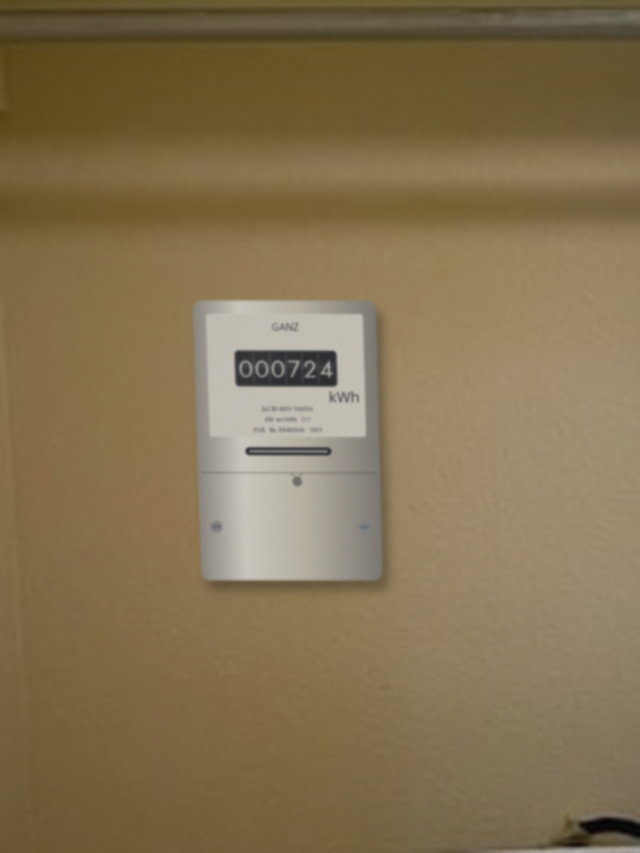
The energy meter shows 724,kWh
